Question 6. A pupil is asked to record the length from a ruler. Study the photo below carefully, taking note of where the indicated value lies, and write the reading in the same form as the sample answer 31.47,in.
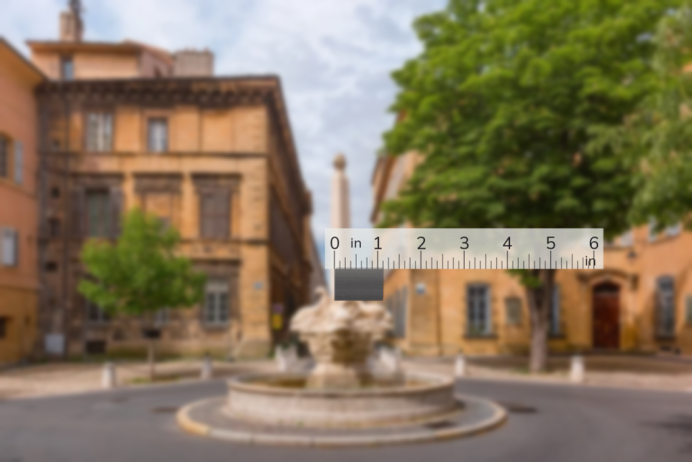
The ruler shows 1.125,in
